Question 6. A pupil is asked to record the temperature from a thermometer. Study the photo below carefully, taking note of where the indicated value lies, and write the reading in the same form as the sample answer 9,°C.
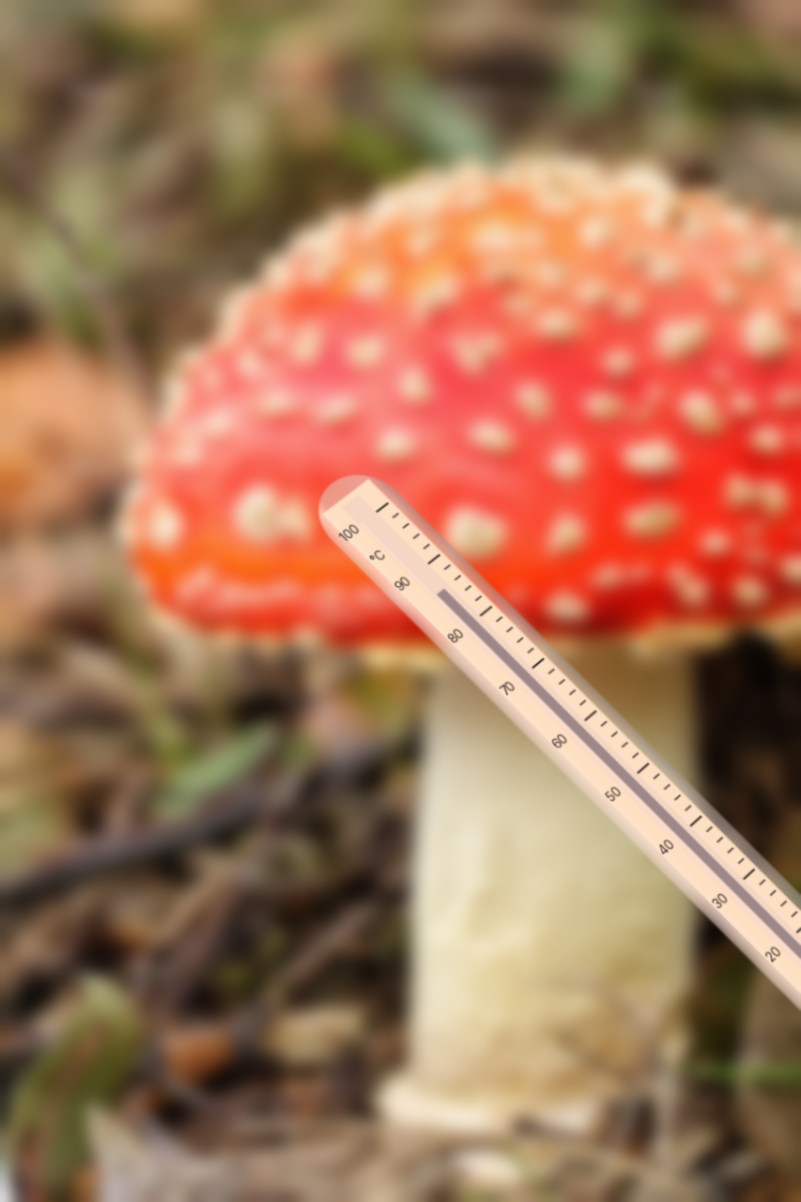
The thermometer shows 86,°C
